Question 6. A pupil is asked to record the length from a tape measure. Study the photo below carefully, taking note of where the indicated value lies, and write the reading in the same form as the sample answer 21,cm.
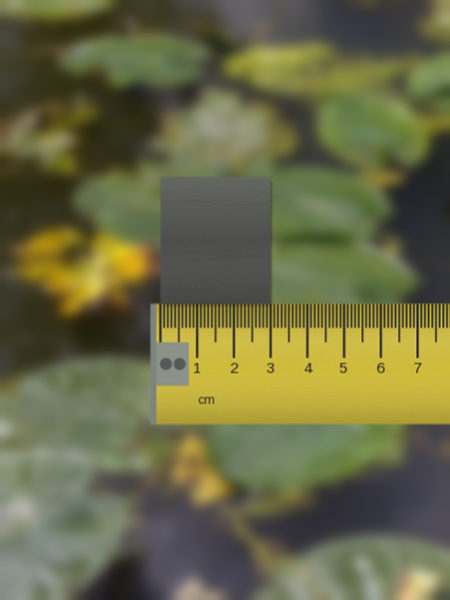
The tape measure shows 3,cm
